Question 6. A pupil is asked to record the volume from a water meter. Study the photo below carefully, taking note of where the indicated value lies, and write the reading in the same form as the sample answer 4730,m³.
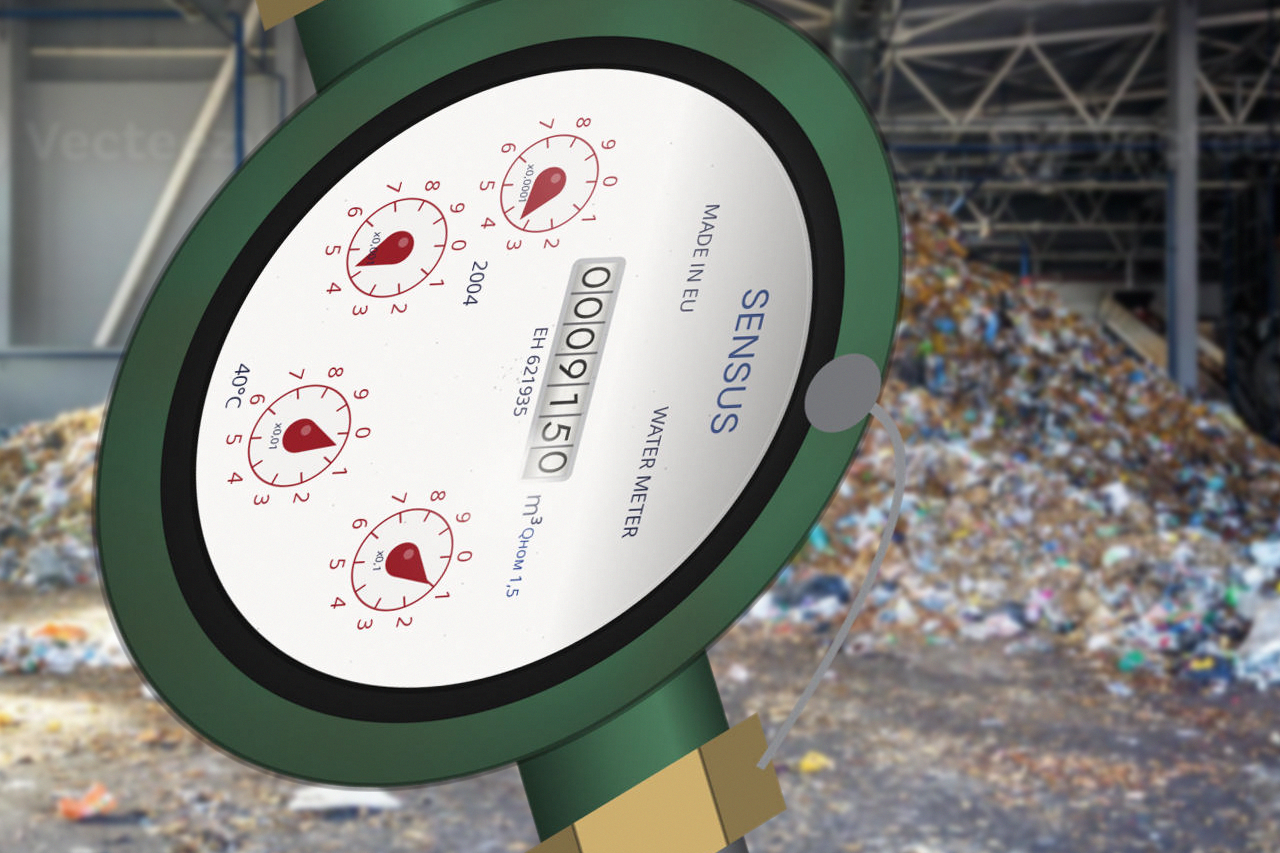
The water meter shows 9150.1043,m³
